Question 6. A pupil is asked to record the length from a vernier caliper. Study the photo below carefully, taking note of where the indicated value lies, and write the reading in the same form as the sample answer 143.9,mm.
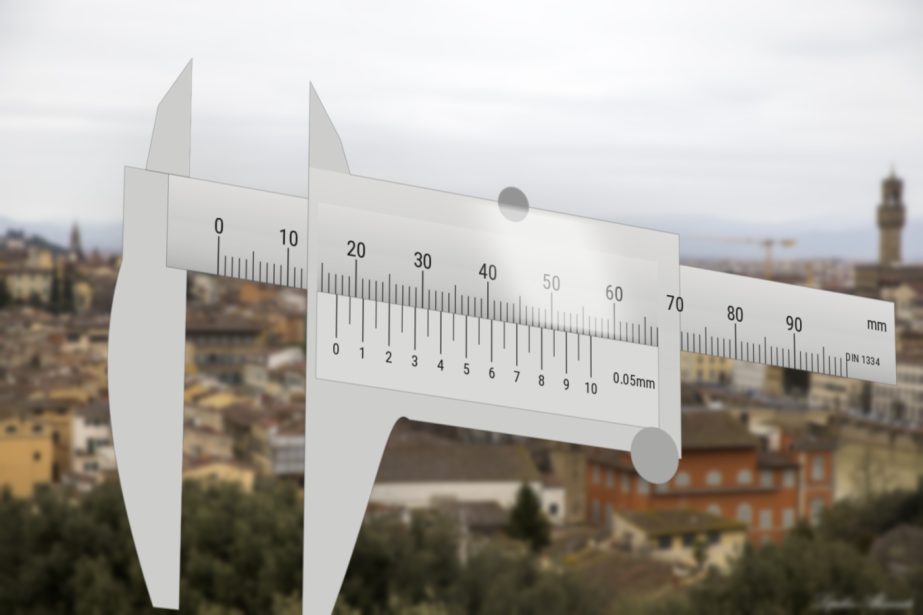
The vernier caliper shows 17.2,mm
